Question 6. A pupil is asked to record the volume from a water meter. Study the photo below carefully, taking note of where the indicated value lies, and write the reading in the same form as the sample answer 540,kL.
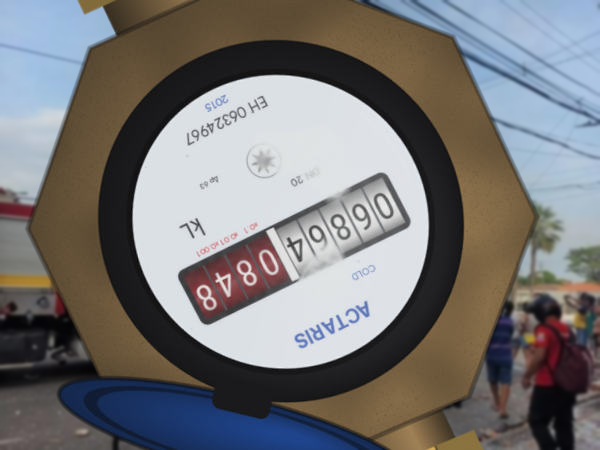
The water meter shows 6864.0848,kL
